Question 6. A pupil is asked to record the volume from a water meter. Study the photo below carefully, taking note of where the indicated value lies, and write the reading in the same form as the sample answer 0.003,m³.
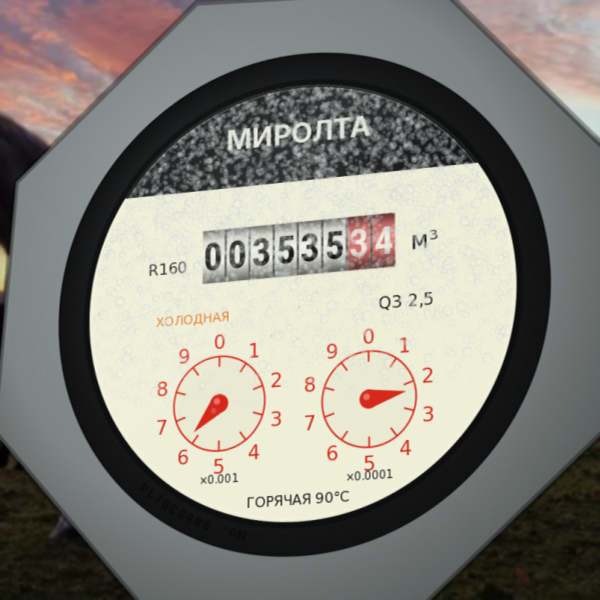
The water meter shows 3535.3462,m³
